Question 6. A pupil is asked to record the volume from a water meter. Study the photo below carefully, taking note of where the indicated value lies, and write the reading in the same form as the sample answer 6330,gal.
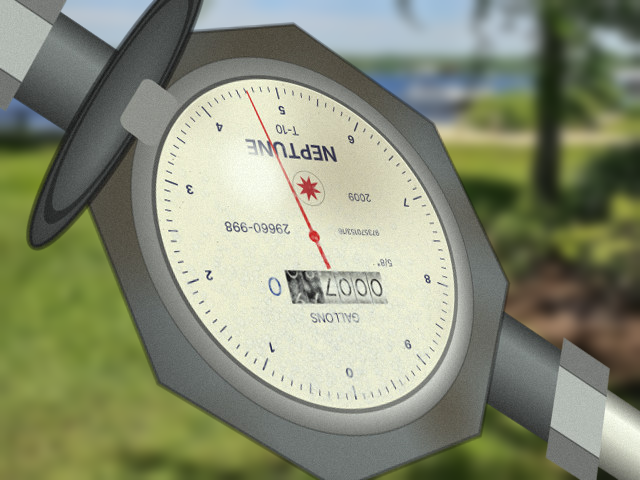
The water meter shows 7794.6,gal
